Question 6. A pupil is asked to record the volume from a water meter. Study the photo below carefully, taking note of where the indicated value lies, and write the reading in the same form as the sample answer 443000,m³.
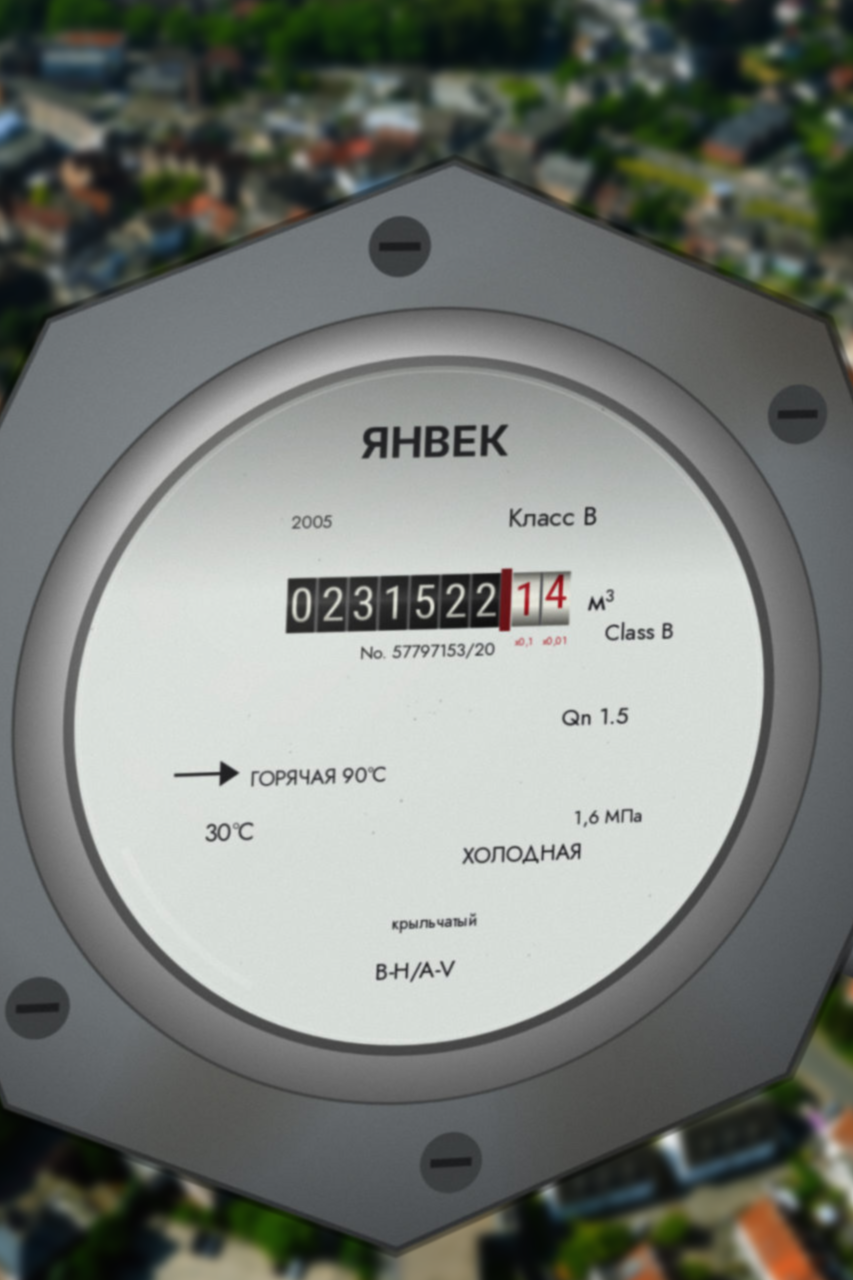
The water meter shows 231522.14,m³
